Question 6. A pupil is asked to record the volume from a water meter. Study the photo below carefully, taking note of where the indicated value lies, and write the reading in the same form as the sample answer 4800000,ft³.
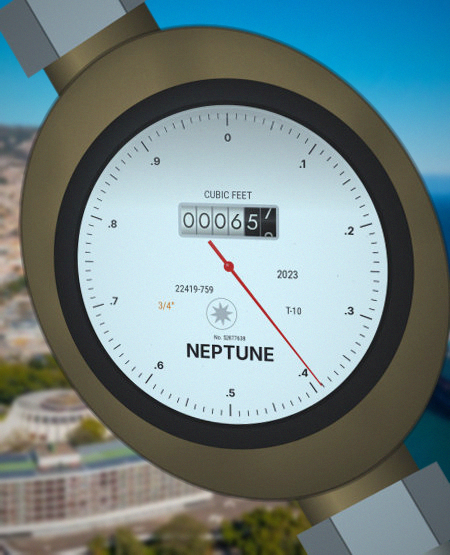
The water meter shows 657.39,ft³
